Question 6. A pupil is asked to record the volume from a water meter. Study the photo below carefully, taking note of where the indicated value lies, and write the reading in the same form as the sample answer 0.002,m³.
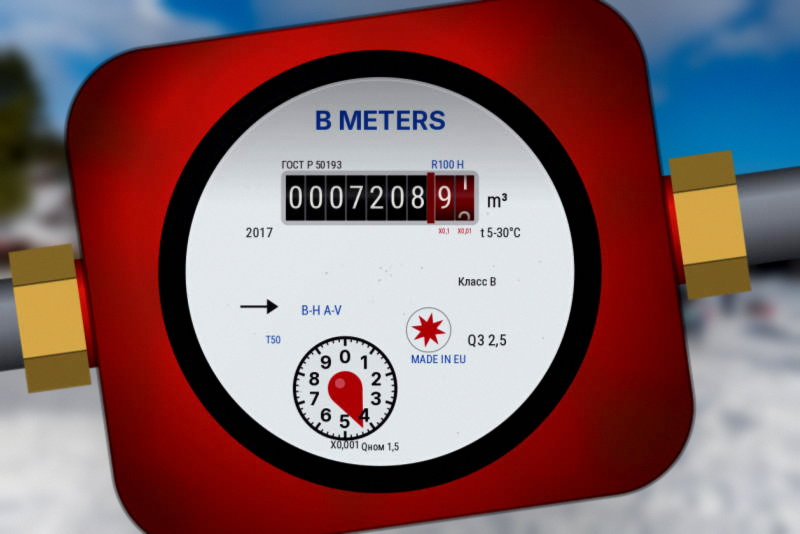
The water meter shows 7208.914,m³
